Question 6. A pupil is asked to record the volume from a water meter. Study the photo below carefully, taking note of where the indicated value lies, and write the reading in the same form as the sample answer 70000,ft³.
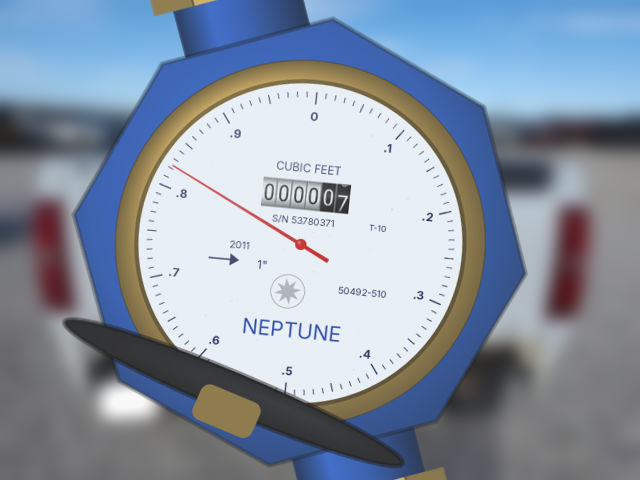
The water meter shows 6.82,ft³
